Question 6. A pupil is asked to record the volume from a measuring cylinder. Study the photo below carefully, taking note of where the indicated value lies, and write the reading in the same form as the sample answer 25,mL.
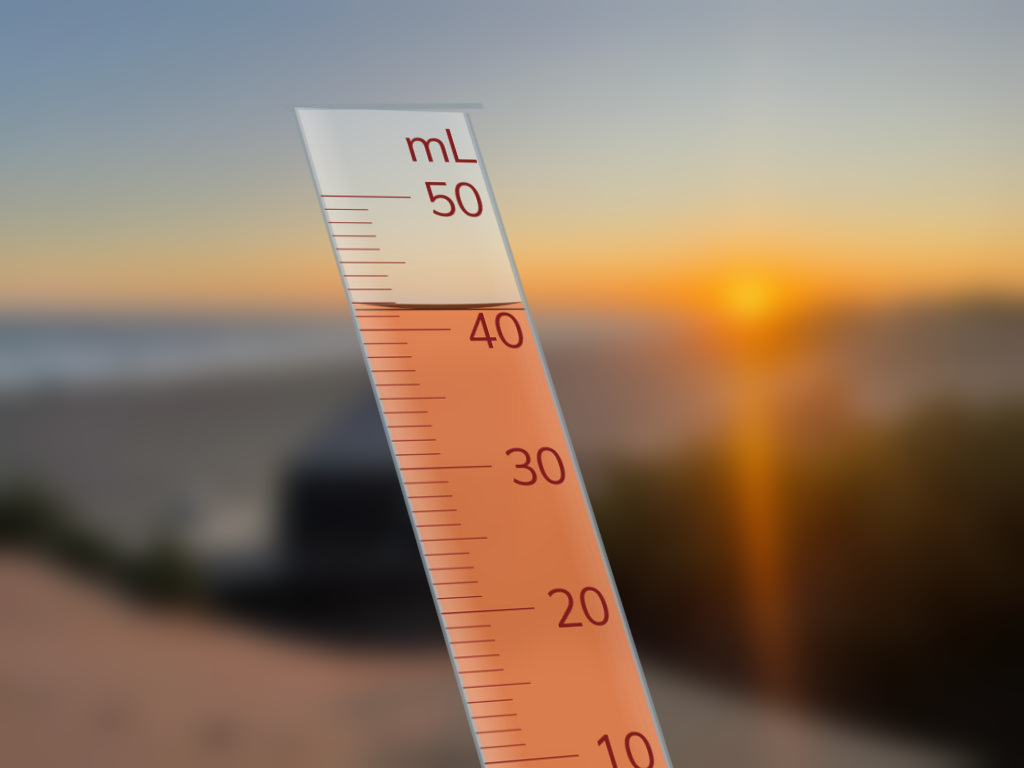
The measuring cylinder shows 41.5,mL
